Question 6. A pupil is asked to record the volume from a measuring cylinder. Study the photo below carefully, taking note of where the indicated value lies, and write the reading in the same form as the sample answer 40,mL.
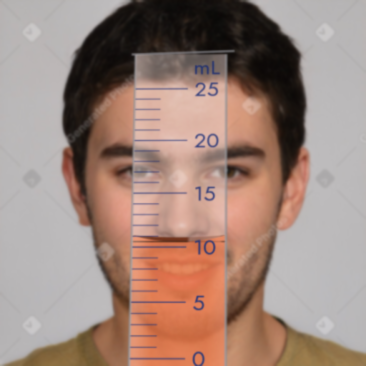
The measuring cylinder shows 10.5,mL
